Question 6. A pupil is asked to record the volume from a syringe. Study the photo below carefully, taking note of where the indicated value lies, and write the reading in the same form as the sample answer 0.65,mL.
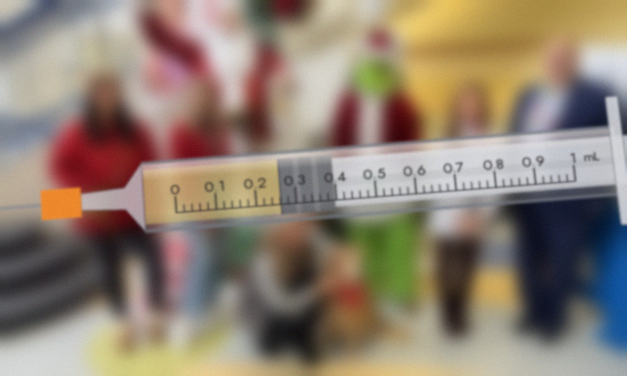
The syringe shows 0.26,mL
